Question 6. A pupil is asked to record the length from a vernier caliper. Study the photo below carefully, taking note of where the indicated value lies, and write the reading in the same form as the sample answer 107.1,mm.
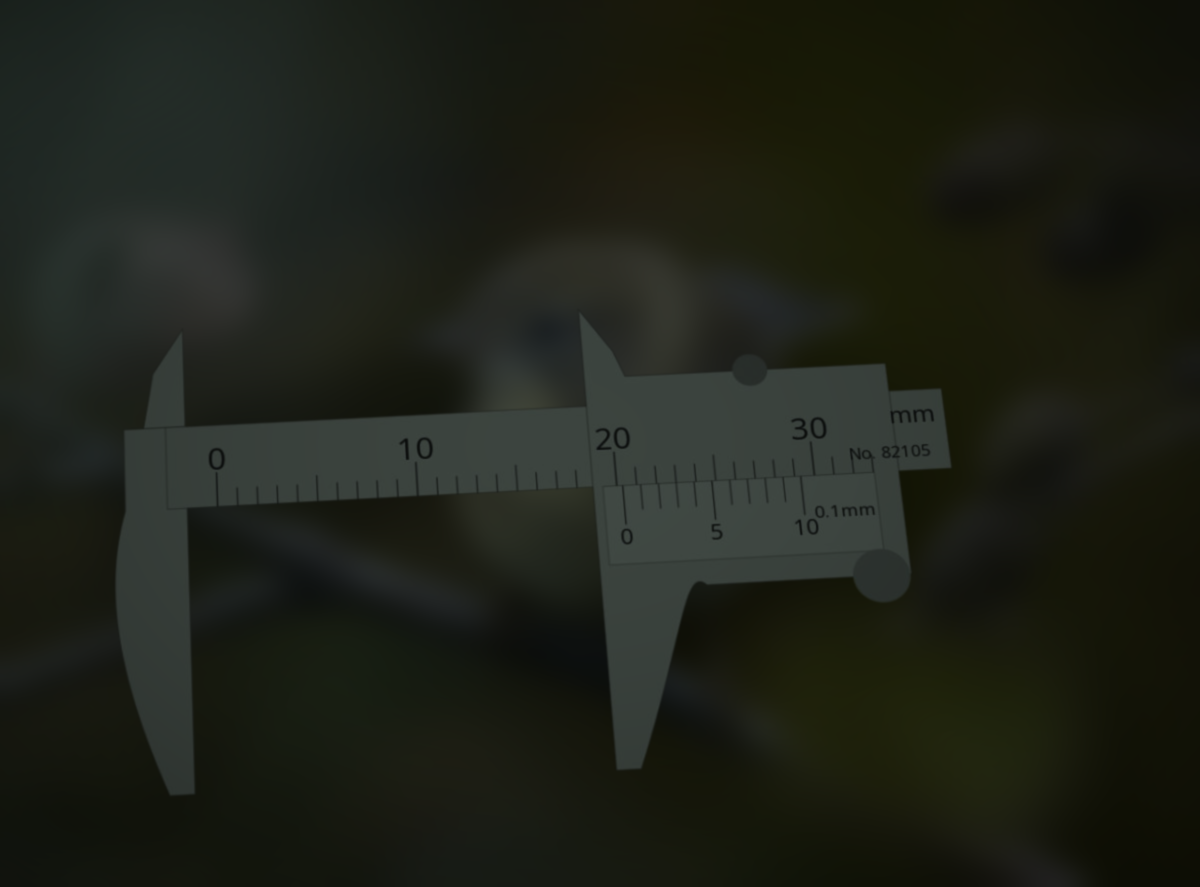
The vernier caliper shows 20.3,mm
